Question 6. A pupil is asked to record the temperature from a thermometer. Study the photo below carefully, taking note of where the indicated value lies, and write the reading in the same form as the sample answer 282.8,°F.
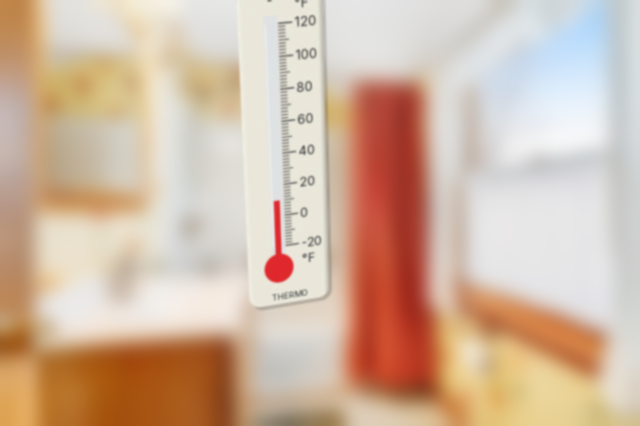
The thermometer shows 10,°F
